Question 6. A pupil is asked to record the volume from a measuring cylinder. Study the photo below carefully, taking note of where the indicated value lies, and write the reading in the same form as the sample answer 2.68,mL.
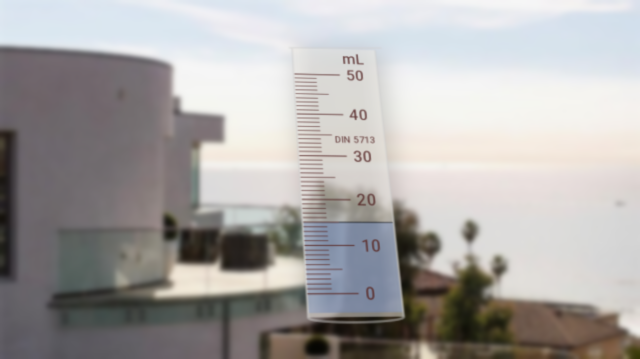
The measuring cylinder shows 15,mL
